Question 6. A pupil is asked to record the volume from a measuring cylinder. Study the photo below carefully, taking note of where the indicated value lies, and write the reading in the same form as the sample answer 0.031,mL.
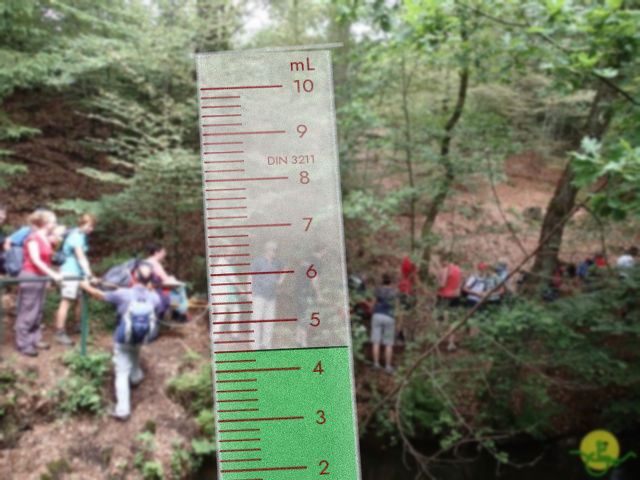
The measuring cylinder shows 4.4,mL
